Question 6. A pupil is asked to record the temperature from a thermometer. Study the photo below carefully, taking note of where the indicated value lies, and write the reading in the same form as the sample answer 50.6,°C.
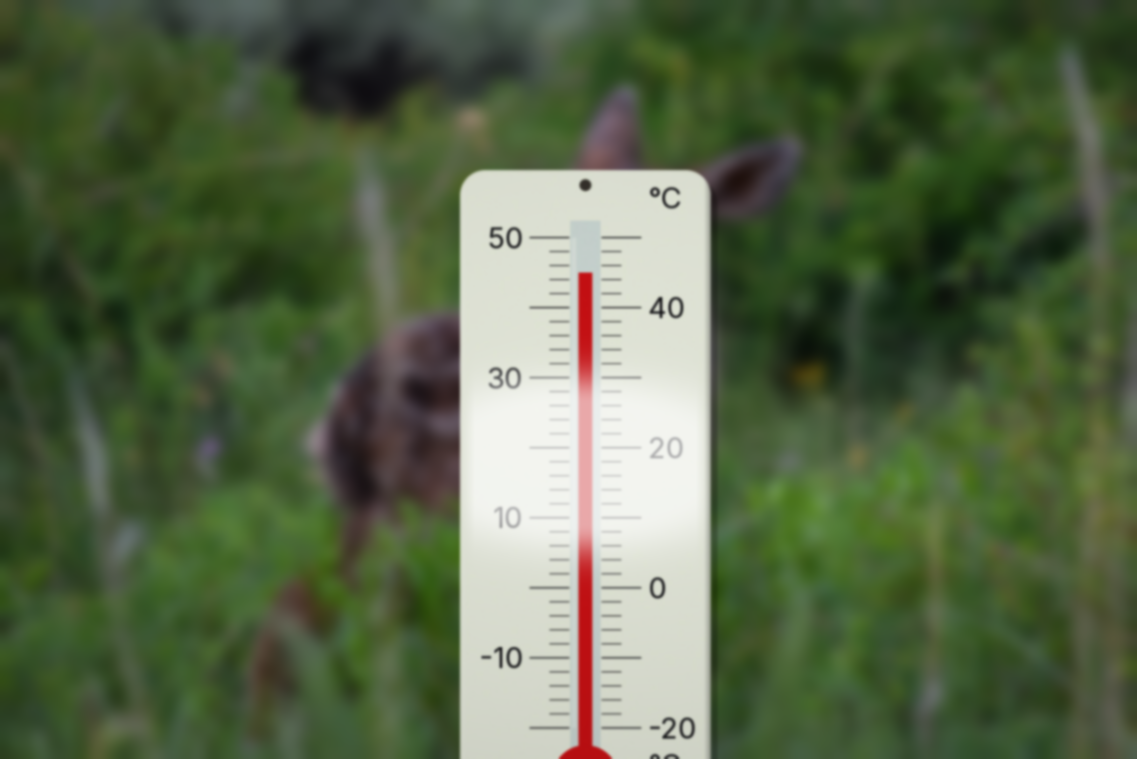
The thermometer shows 45,°C
